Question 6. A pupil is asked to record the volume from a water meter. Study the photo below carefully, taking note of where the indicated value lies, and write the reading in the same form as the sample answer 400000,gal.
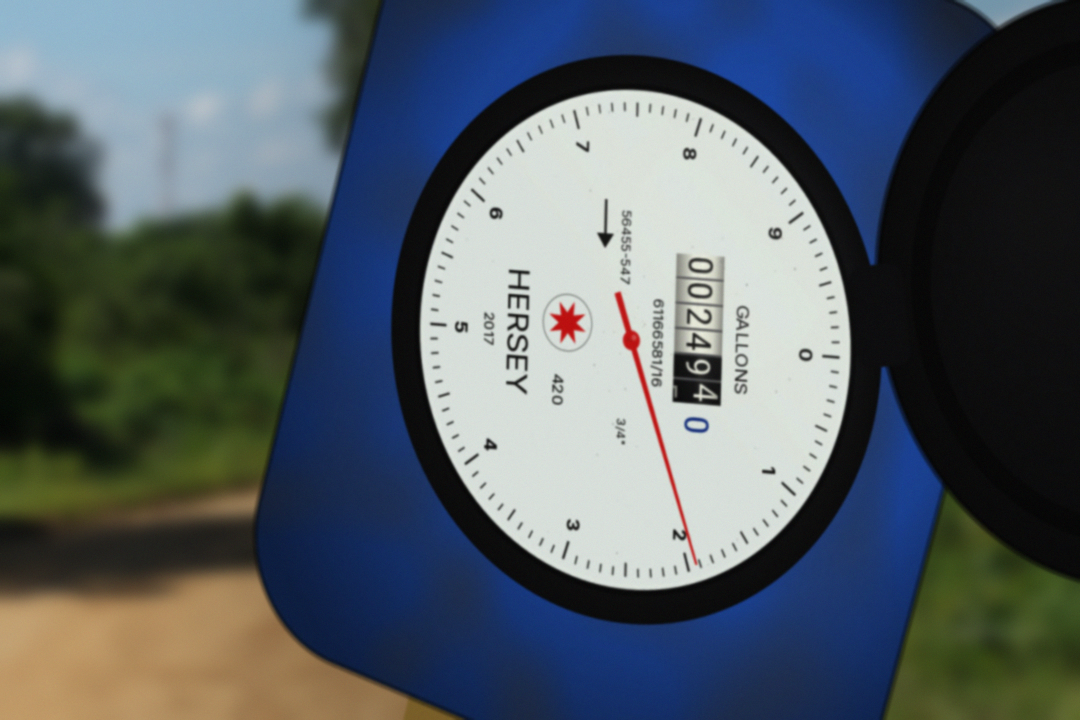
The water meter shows 24941.9,gal
